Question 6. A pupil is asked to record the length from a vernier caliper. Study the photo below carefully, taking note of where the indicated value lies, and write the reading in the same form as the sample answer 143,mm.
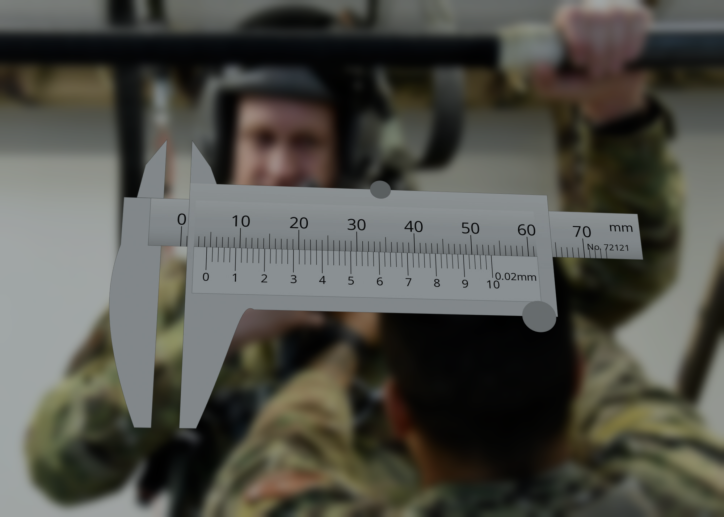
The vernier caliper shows 4.4,mm
